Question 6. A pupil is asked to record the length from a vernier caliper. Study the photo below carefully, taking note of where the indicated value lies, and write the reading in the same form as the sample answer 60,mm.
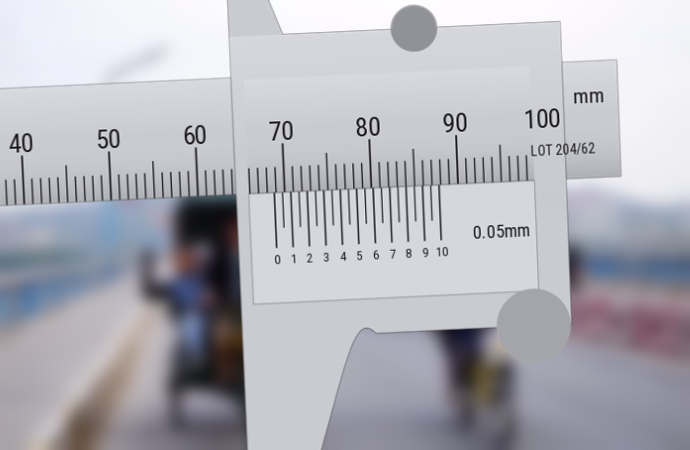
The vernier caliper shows 68.8,mm
